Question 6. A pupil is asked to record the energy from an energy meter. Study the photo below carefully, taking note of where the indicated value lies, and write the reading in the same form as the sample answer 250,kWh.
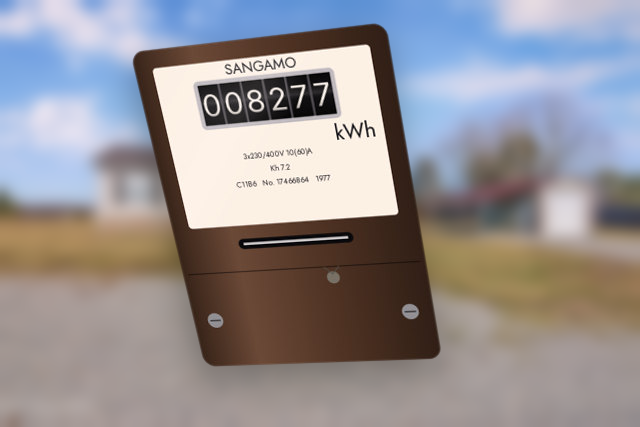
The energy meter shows 8277,kWh
